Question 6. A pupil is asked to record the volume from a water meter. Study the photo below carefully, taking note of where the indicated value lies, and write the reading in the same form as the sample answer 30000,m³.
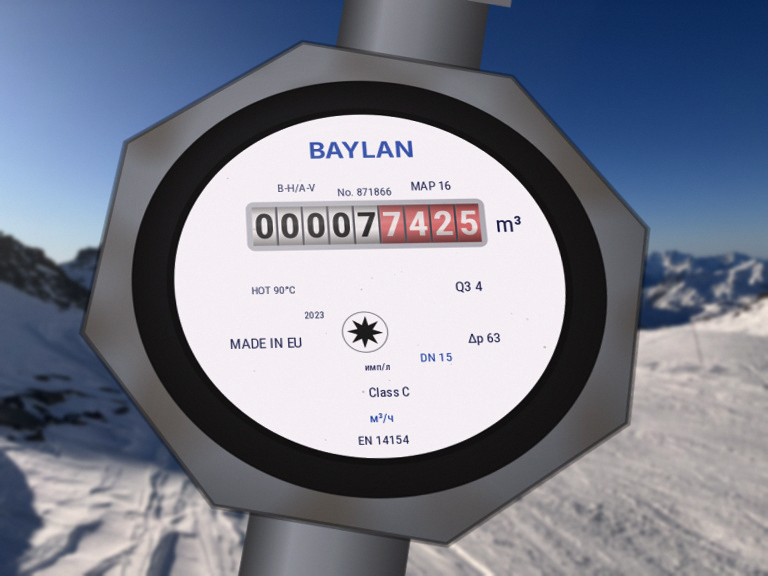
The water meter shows 7.7425,m³
